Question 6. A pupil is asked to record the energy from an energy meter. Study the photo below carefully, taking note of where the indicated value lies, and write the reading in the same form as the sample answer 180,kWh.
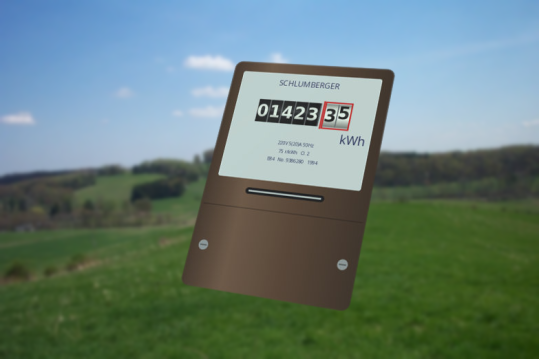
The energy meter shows 1423.35,kWh
